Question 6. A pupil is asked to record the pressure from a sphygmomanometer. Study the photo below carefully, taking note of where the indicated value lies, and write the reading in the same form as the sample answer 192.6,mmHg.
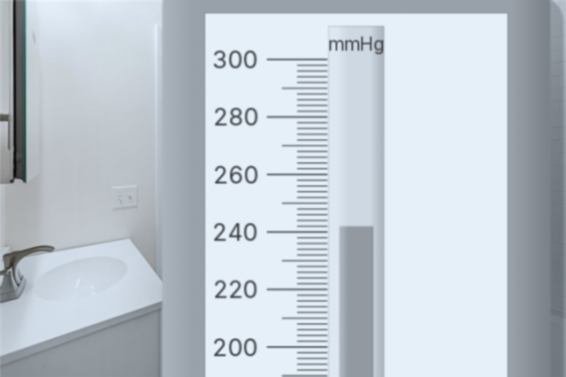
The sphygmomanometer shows 242,mmHg
